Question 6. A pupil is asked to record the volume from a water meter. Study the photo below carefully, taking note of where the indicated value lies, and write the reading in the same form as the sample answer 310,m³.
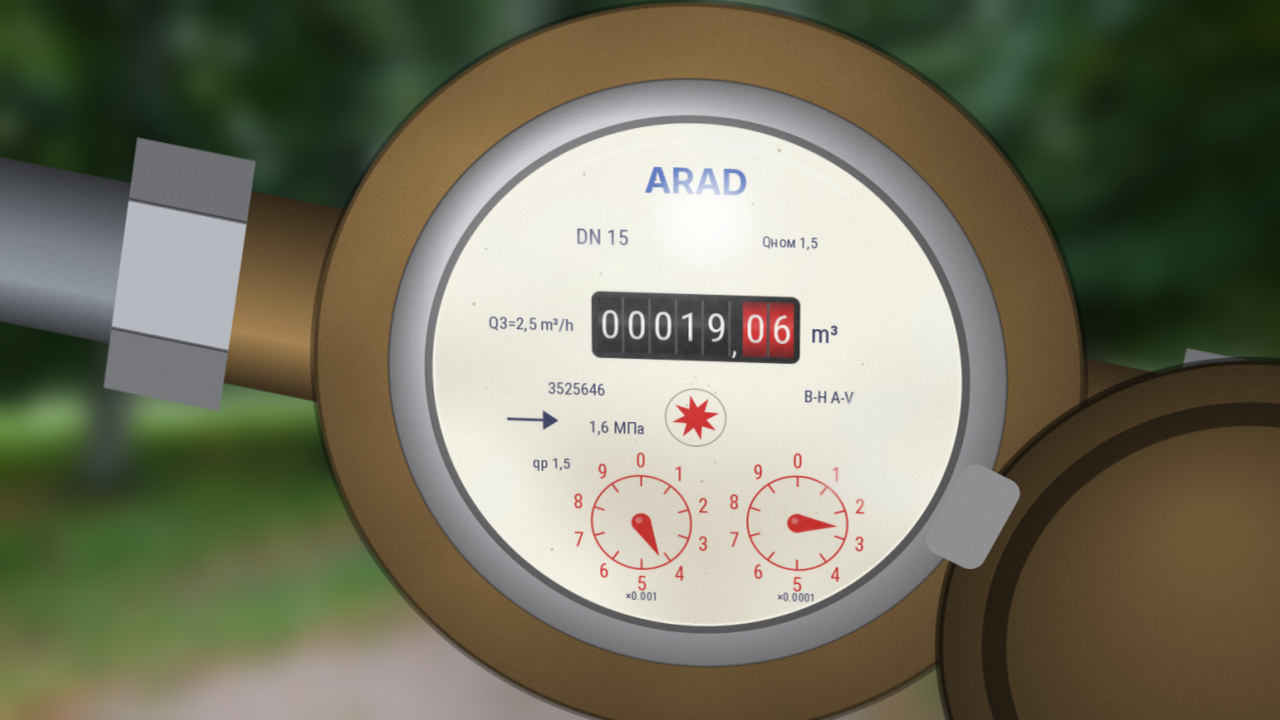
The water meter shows 19.0642,m³
